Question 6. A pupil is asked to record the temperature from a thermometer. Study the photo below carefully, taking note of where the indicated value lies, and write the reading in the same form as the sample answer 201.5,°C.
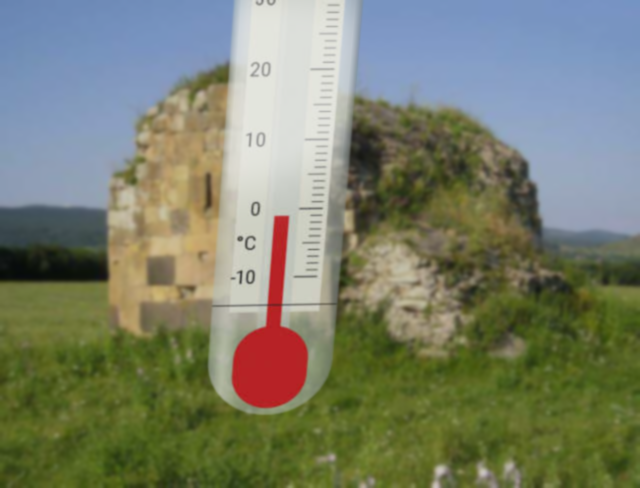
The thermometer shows -1,°C
